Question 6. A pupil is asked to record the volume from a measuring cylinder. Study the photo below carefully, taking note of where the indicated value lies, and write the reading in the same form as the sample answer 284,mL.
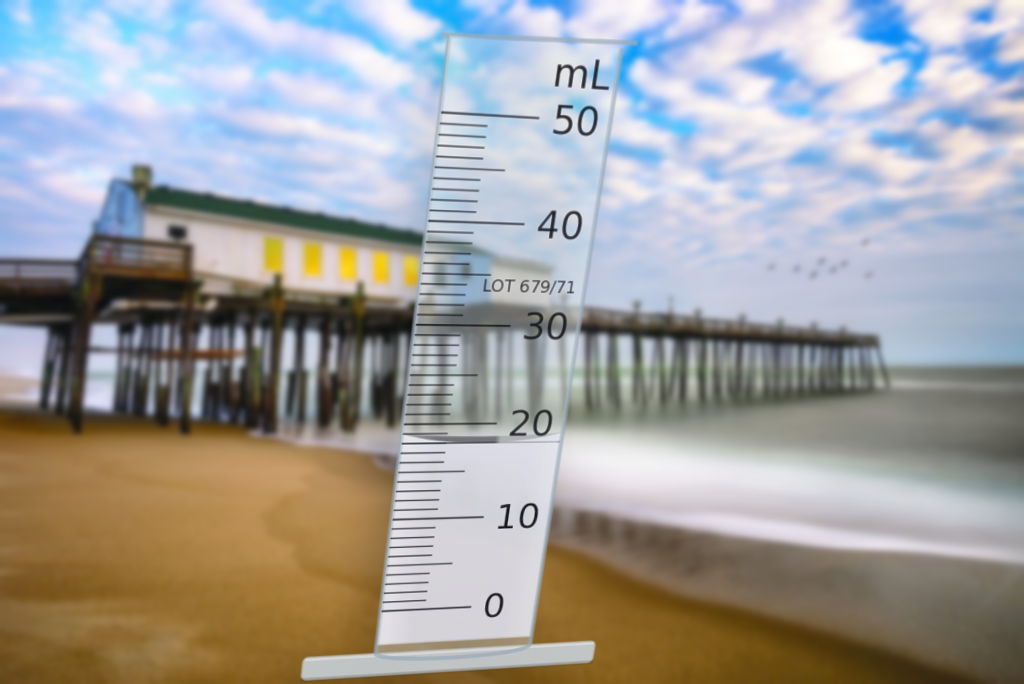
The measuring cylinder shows 18,mL
